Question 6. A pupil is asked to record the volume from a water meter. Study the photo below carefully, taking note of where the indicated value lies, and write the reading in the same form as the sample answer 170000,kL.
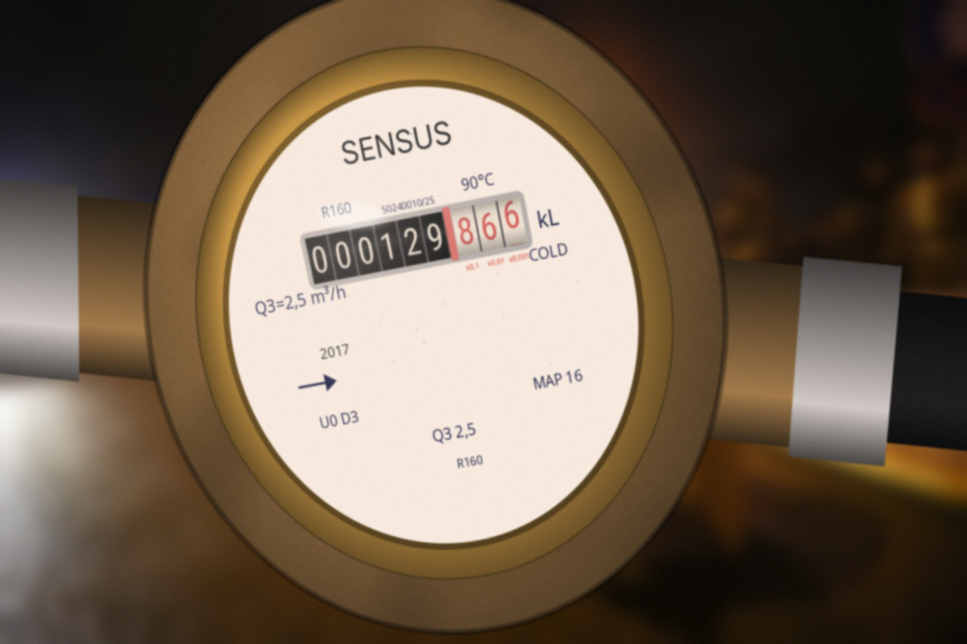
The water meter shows 129.866,kL
